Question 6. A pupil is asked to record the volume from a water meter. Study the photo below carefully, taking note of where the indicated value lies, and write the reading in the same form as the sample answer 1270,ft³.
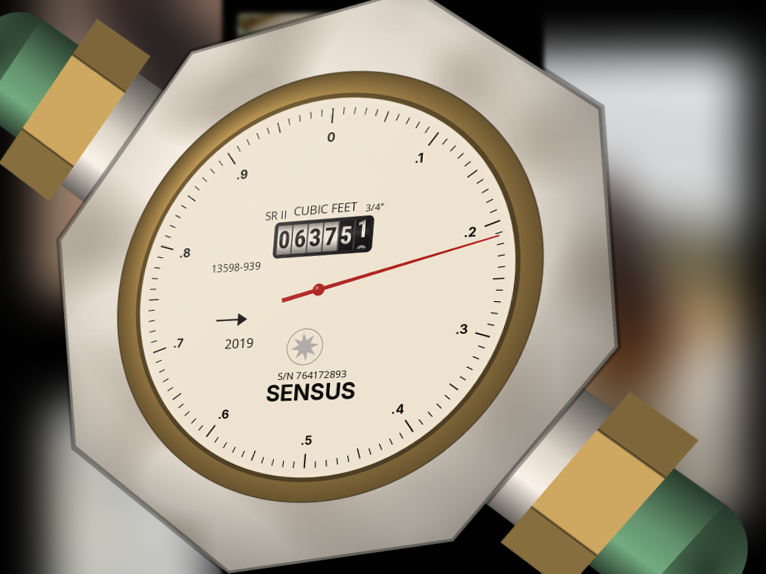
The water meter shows 63751.21,ft³
